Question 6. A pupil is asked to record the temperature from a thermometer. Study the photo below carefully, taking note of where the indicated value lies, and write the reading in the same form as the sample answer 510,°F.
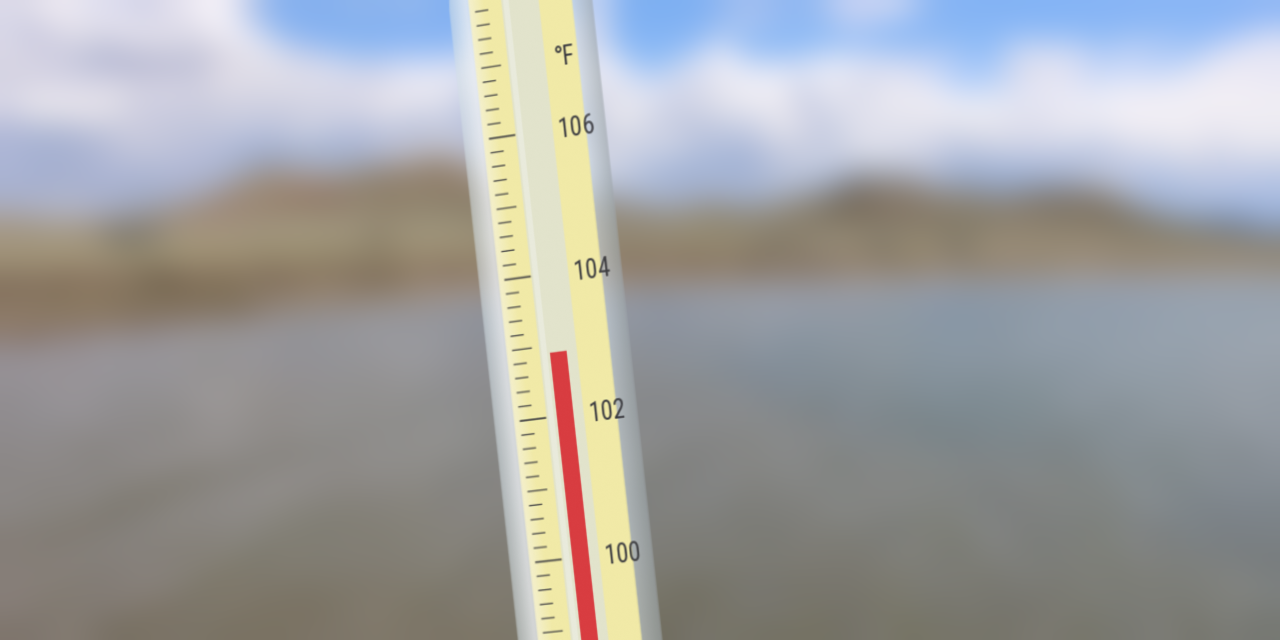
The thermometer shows 102.9,°F
